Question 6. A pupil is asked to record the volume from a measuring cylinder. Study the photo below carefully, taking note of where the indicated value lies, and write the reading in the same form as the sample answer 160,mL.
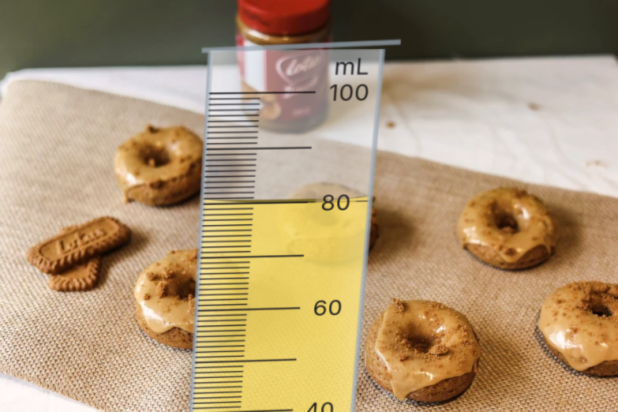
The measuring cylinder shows 80,mL
